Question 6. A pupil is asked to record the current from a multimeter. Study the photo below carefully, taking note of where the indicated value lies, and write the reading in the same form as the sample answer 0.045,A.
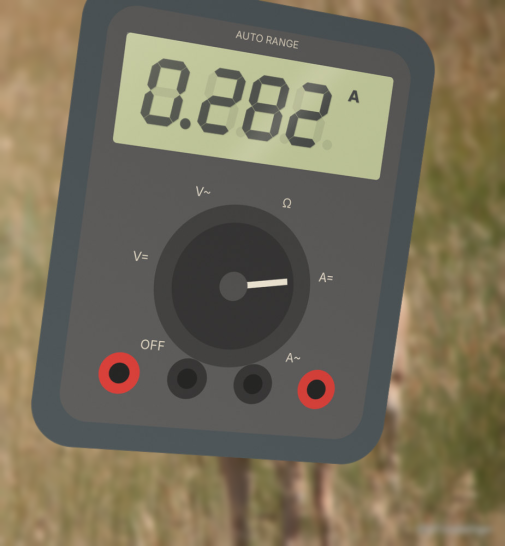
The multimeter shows 0.282,A
